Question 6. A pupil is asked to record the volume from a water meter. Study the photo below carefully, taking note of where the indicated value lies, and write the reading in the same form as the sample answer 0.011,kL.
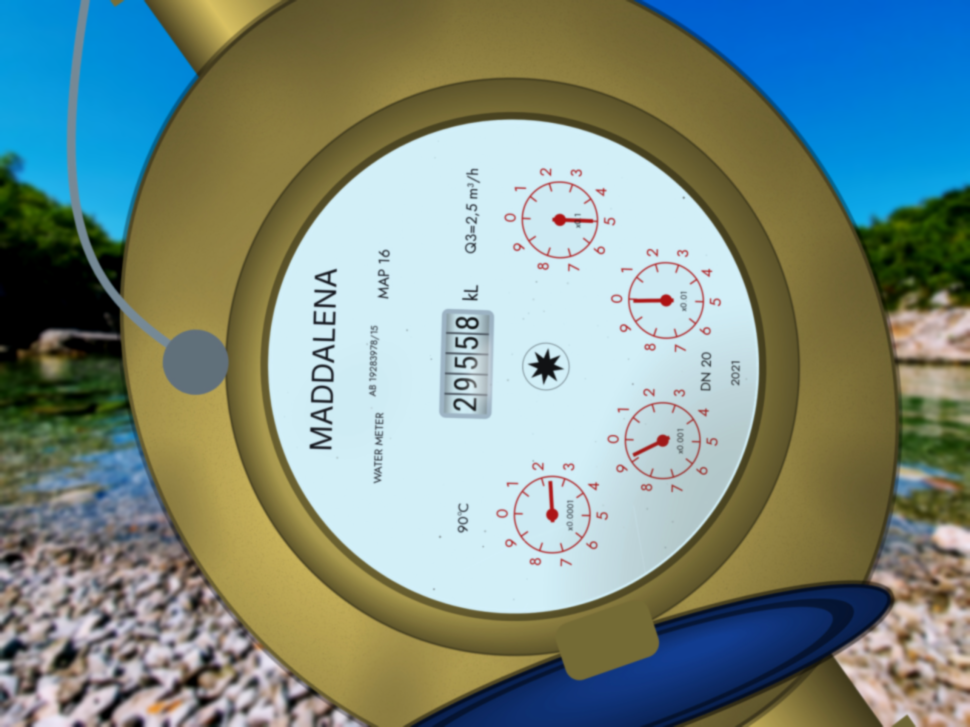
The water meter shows 29558.4992,kL
